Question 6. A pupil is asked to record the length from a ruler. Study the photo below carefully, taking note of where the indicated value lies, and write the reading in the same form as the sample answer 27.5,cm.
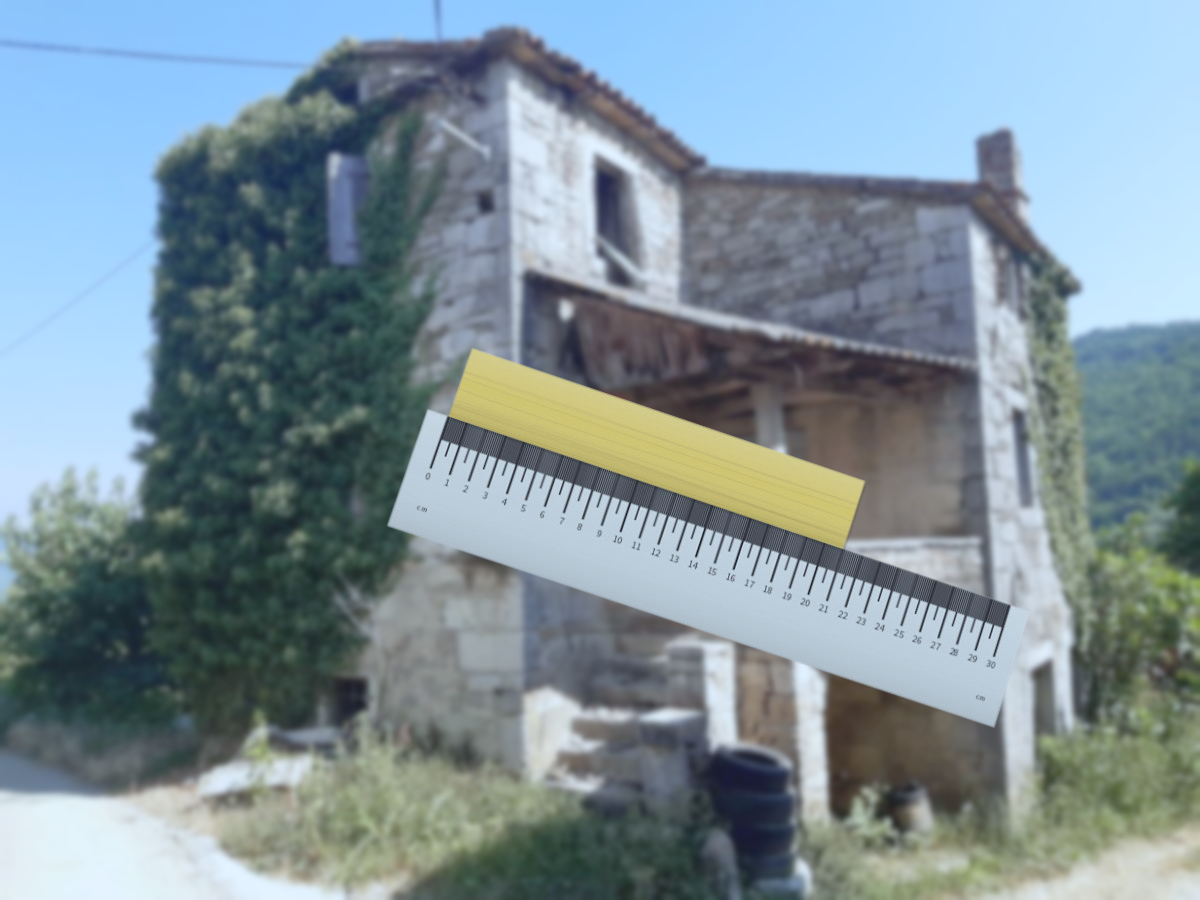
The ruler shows 21,cm
